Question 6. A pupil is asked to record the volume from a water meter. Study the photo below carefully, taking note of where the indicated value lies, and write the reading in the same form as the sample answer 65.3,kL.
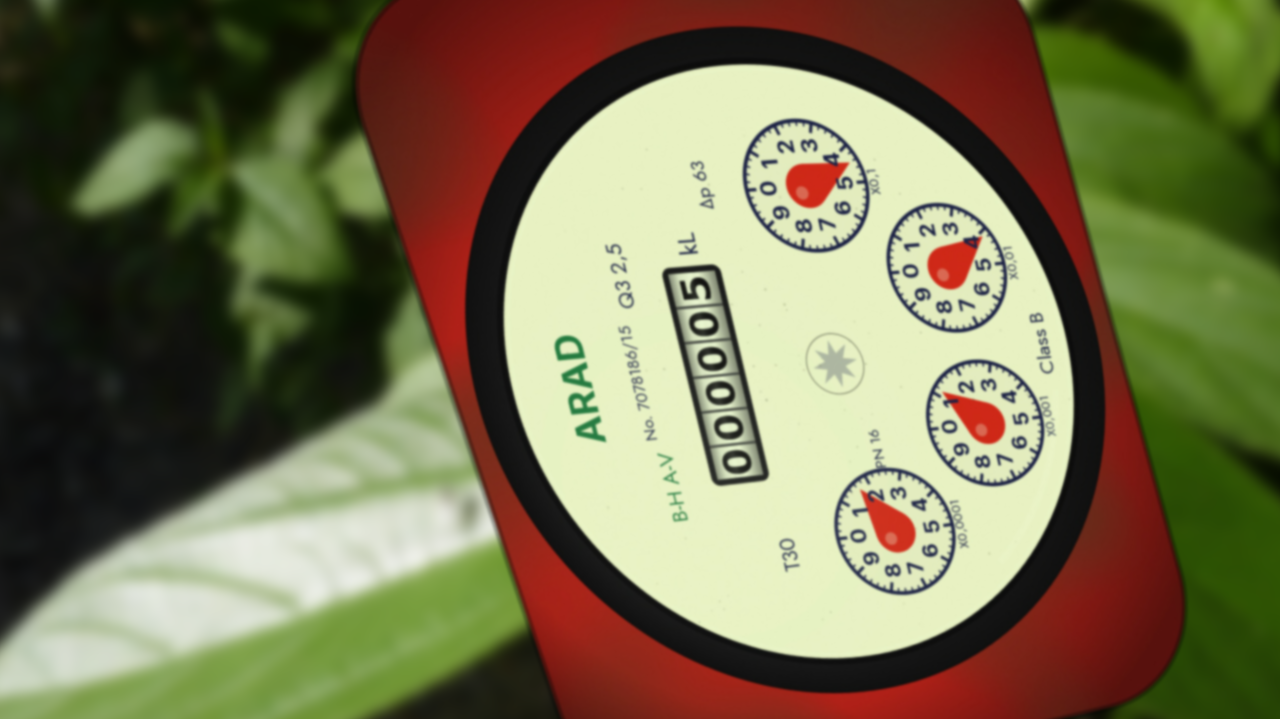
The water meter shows 5.4411,kL
